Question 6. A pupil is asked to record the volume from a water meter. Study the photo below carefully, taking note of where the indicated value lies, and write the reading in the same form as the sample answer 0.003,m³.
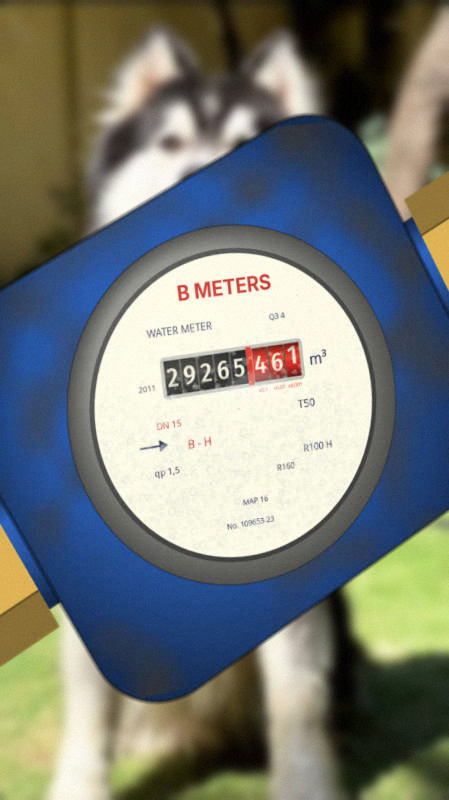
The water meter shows 29265.461,m³
